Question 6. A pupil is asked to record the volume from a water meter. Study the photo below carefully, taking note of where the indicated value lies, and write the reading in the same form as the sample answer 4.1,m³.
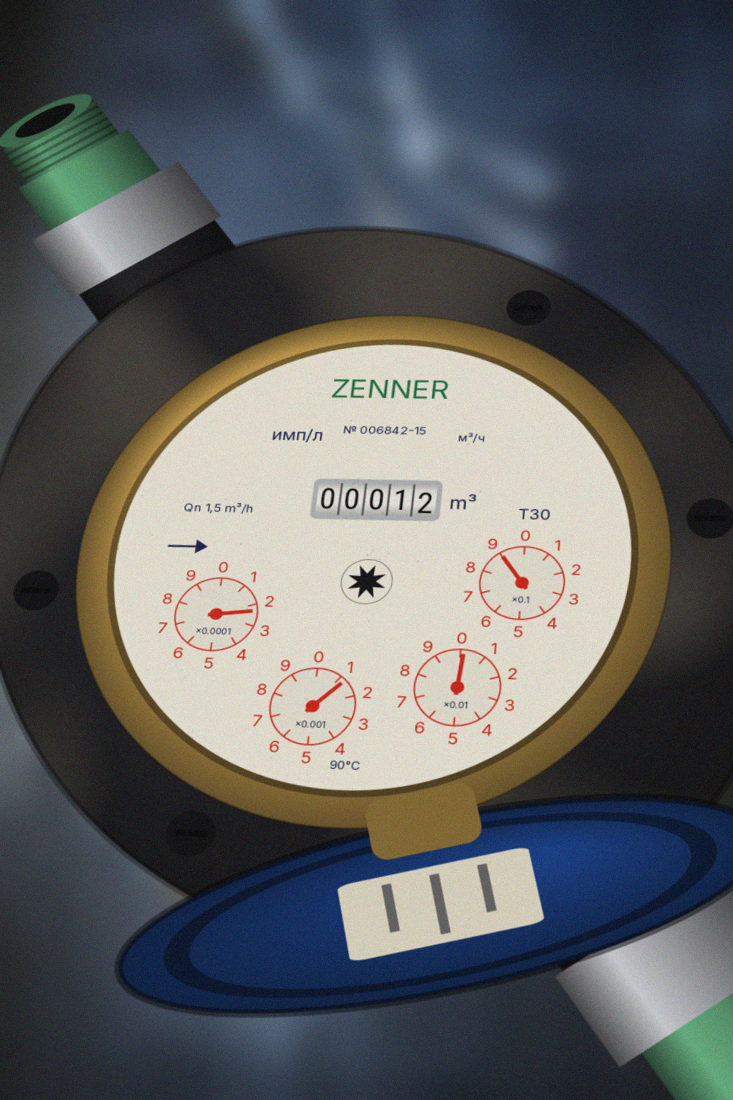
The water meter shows 11.9012,m³
